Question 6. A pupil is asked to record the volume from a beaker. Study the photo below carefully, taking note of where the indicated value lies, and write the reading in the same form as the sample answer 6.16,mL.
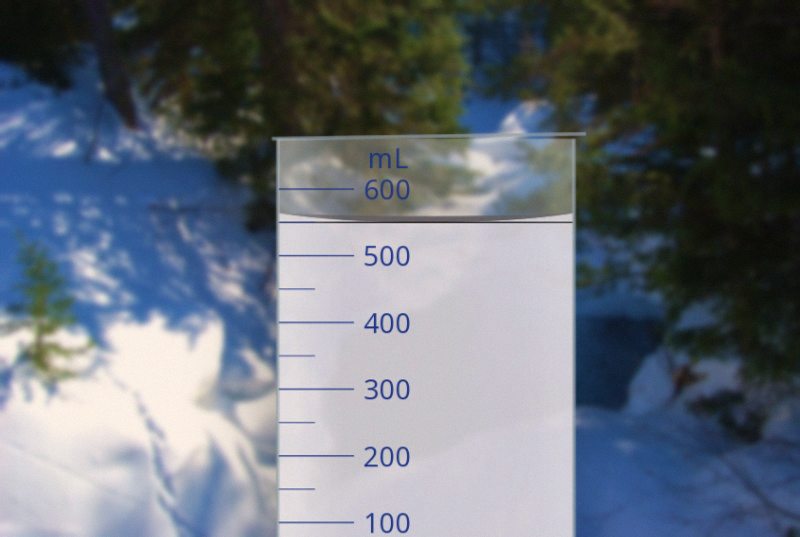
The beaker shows 550,mL
